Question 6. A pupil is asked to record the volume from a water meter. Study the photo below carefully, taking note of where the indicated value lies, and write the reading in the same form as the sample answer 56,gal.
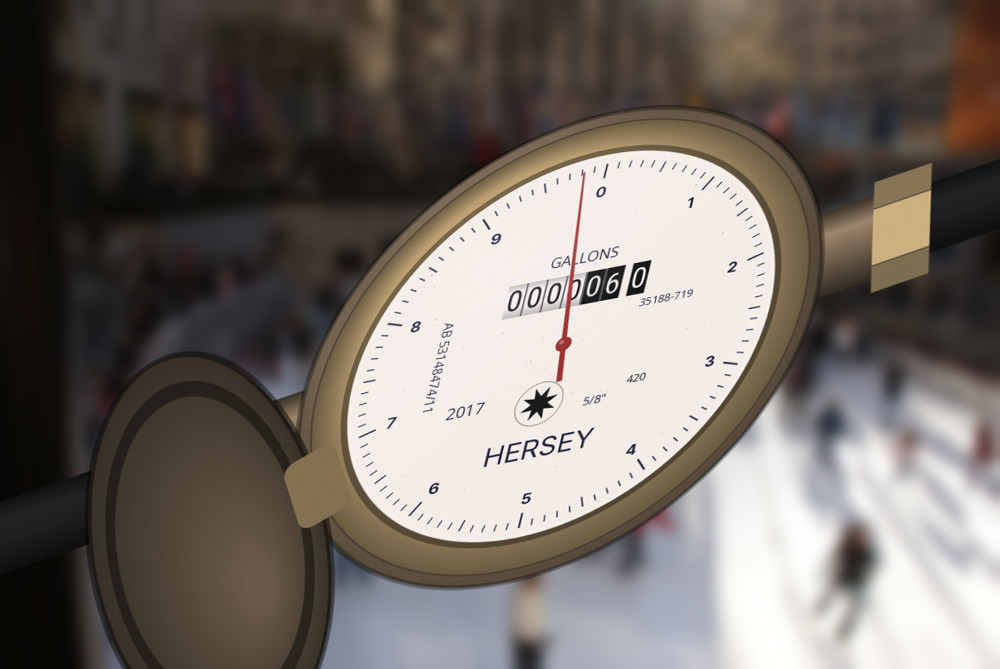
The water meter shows 59.8,gal
